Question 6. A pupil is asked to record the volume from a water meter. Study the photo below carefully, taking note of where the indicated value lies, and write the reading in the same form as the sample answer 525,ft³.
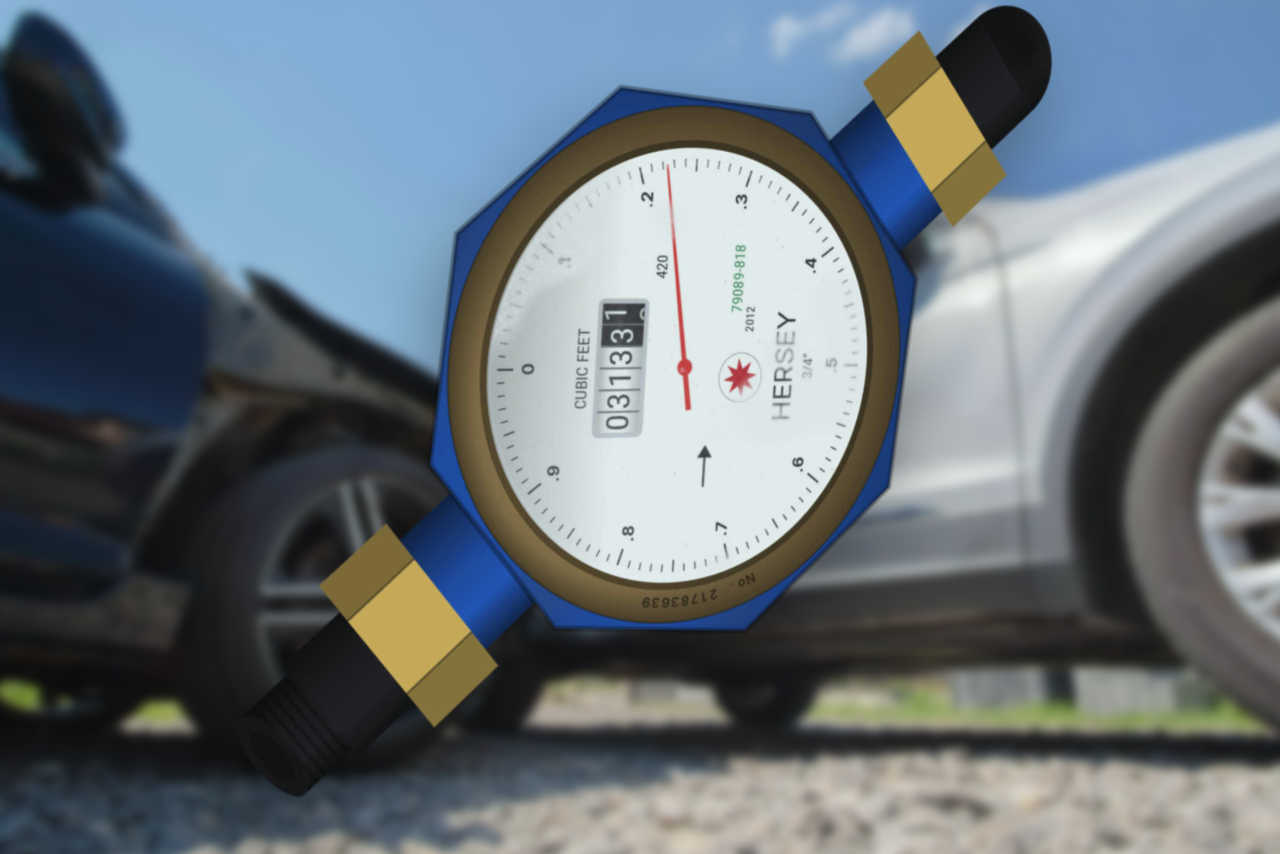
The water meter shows 31331.22,ft³
